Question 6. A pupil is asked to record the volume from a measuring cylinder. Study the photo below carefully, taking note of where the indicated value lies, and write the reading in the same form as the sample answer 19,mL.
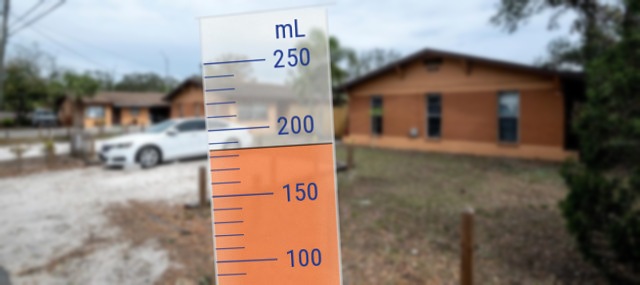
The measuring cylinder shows 185,mL
